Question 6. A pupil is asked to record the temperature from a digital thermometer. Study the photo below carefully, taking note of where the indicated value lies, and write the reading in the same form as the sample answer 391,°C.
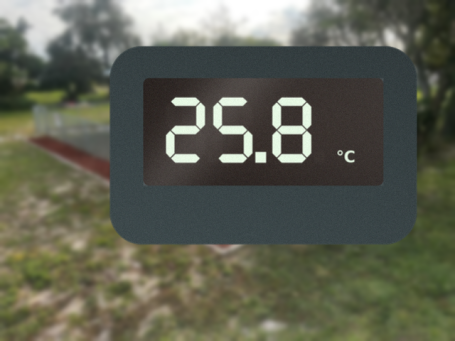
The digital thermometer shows 25.8,°C
